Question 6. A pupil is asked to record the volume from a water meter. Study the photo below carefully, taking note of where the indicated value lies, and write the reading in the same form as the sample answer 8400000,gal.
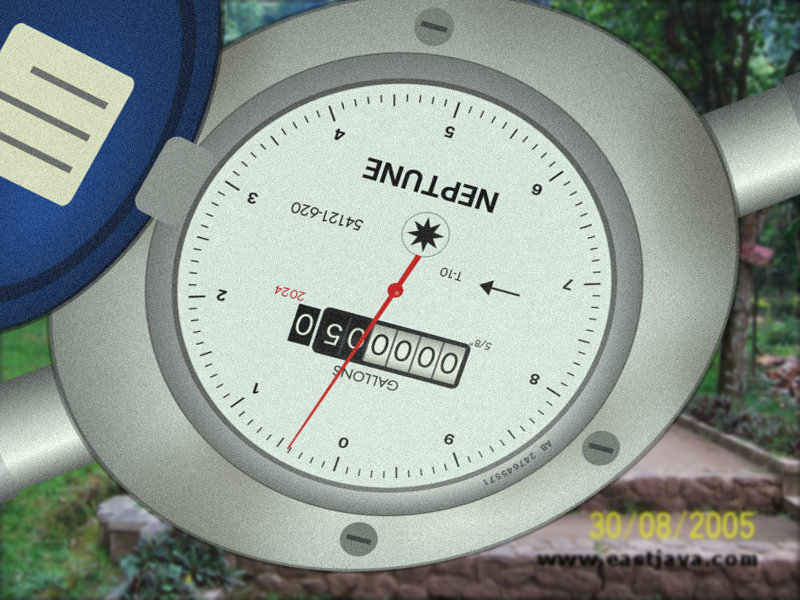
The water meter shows 50.4,gal
